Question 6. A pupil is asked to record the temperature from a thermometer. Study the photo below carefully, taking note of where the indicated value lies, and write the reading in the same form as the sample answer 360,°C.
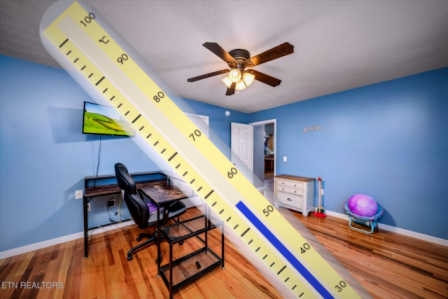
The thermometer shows 55,°C
